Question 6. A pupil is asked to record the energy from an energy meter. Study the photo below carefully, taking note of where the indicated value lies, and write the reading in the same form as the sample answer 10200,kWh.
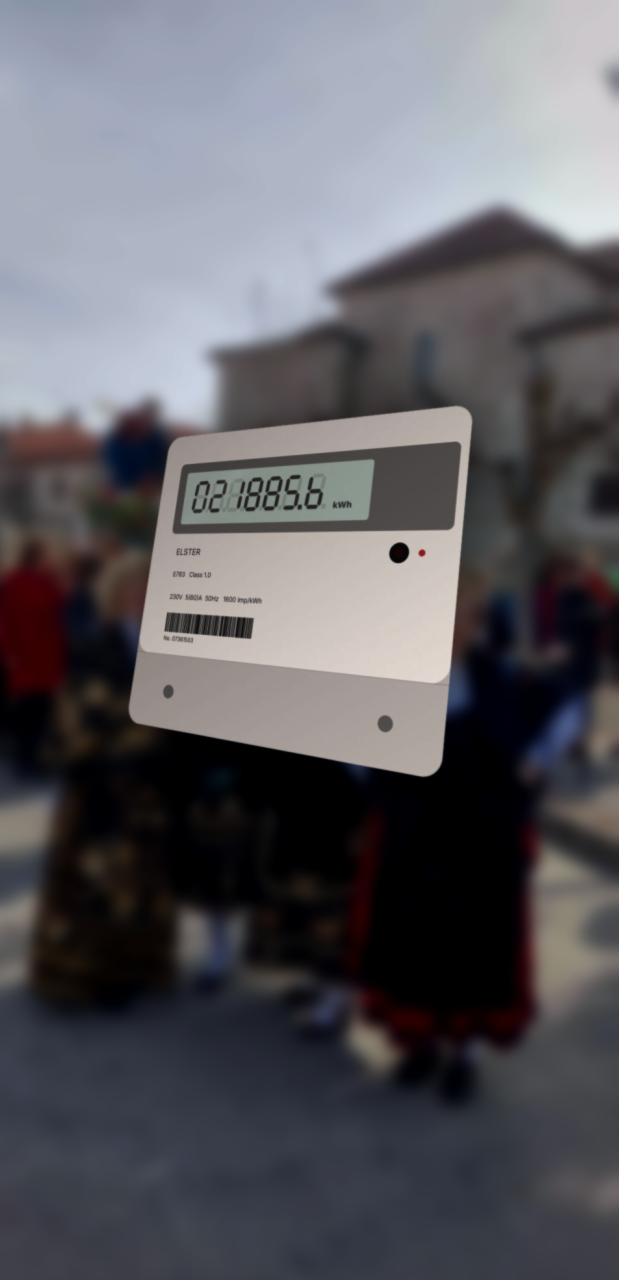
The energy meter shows 21885.6,kWh
